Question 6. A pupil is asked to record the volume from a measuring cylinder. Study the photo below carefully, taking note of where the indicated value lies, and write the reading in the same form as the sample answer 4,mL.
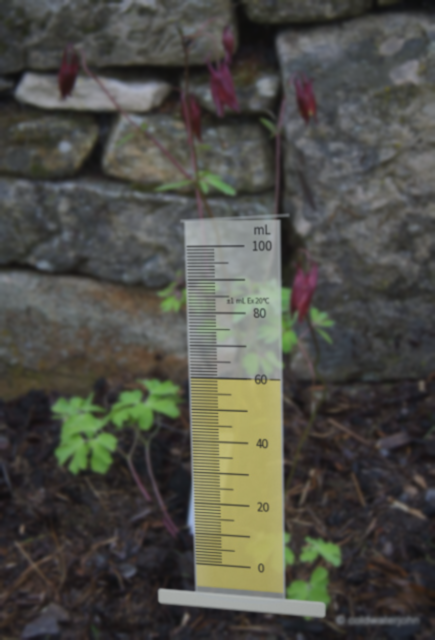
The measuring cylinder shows 60,mL
